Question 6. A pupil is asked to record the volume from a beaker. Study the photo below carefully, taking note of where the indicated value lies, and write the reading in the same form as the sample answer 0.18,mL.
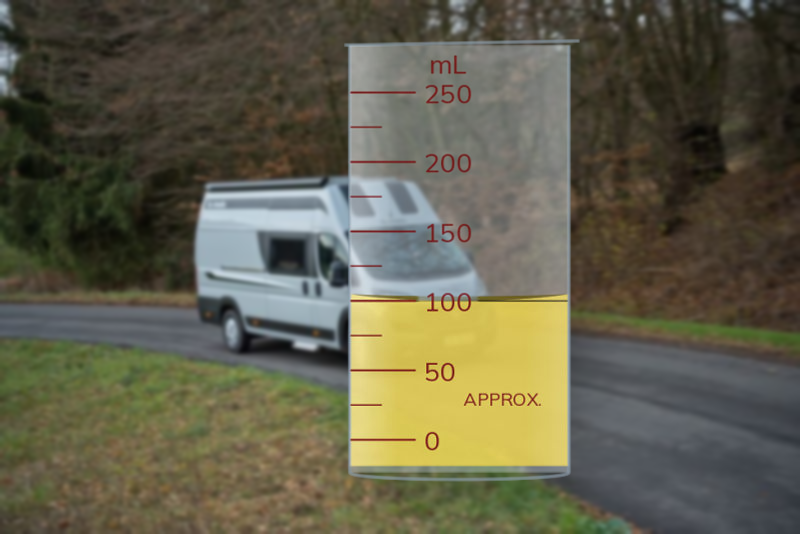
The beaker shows 100,mL
